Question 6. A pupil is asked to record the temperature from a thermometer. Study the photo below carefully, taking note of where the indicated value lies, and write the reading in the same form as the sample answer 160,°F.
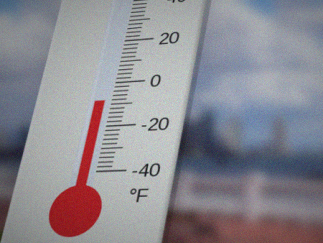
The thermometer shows -8,°F
